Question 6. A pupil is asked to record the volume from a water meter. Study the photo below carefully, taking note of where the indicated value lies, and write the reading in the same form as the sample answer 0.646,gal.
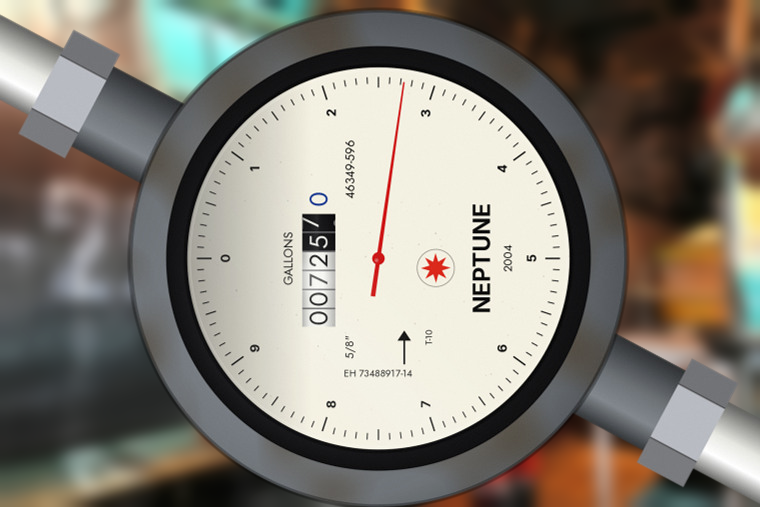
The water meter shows 72572.7,gal
